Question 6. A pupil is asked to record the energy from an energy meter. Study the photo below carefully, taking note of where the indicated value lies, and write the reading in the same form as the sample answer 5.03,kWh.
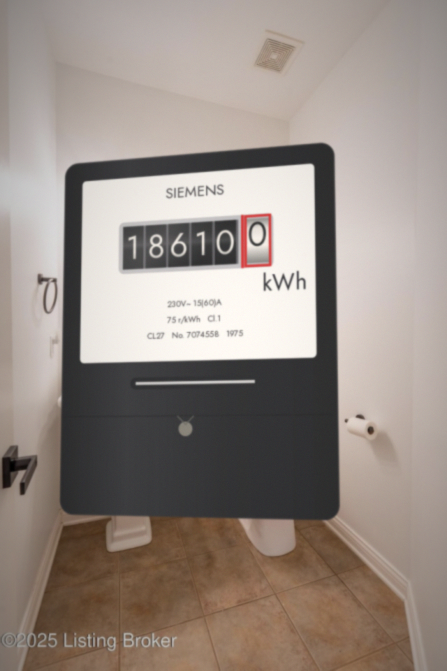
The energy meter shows 18610.0,kWh
